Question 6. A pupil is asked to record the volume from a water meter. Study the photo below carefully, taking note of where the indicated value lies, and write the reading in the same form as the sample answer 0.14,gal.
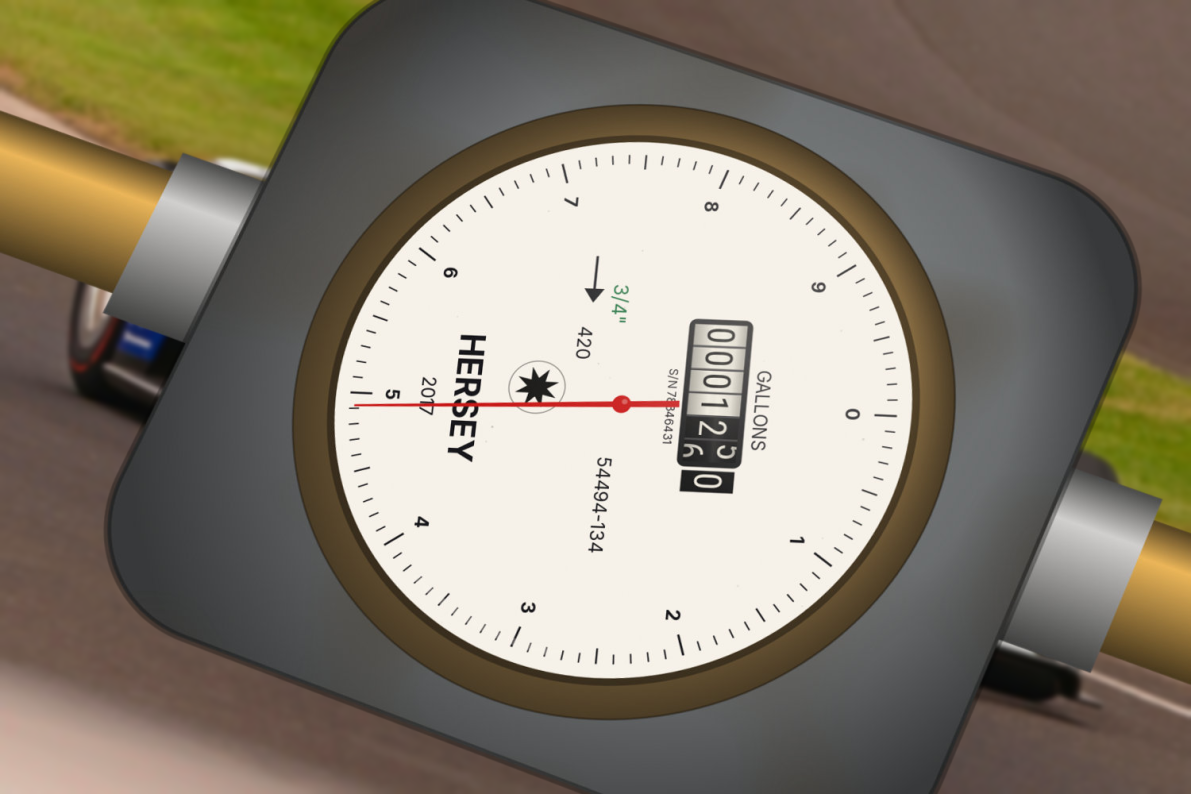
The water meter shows 1254.9,gal
